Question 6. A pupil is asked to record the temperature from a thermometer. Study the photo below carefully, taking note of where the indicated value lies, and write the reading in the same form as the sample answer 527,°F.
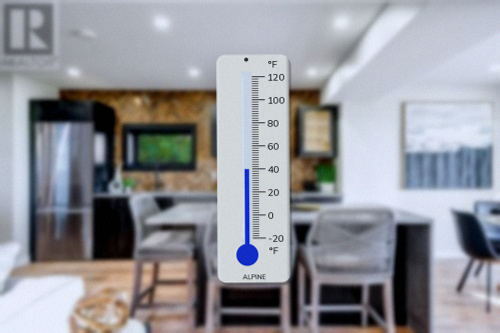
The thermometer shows 40,°F
